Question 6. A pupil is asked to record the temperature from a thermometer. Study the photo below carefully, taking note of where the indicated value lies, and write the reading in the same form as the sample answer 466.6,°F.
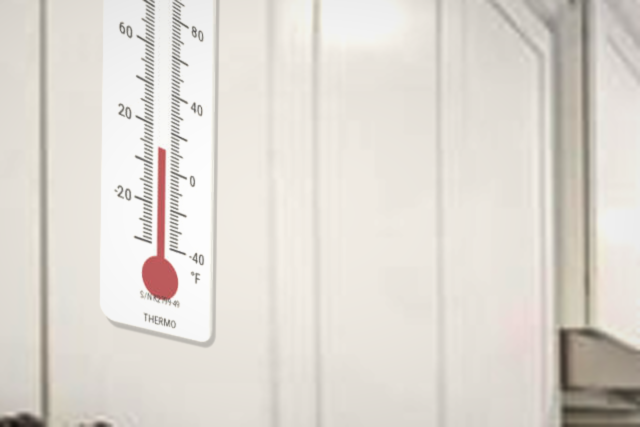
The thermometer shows 10,°F
